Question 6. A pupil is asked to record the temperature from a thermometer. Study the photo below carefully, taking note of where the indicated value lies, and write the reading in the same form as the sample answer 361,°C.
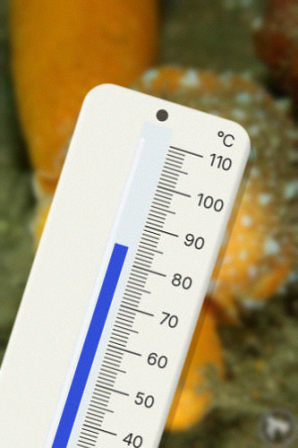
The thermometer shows 84,°C
